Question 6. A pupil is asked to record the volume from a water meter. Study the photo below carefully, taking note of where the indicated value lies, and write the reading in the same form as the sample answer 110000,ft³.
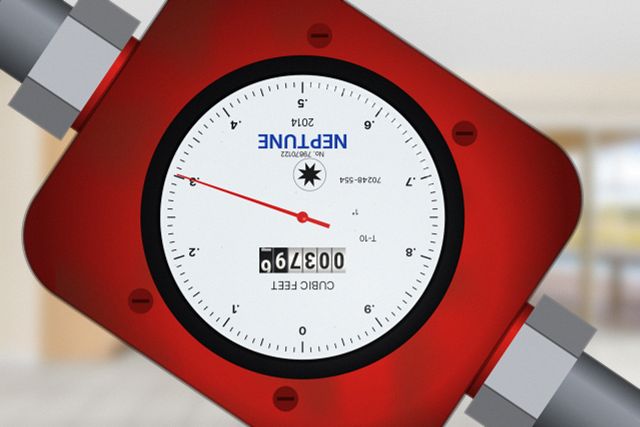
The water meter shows 3796.30,ft³
